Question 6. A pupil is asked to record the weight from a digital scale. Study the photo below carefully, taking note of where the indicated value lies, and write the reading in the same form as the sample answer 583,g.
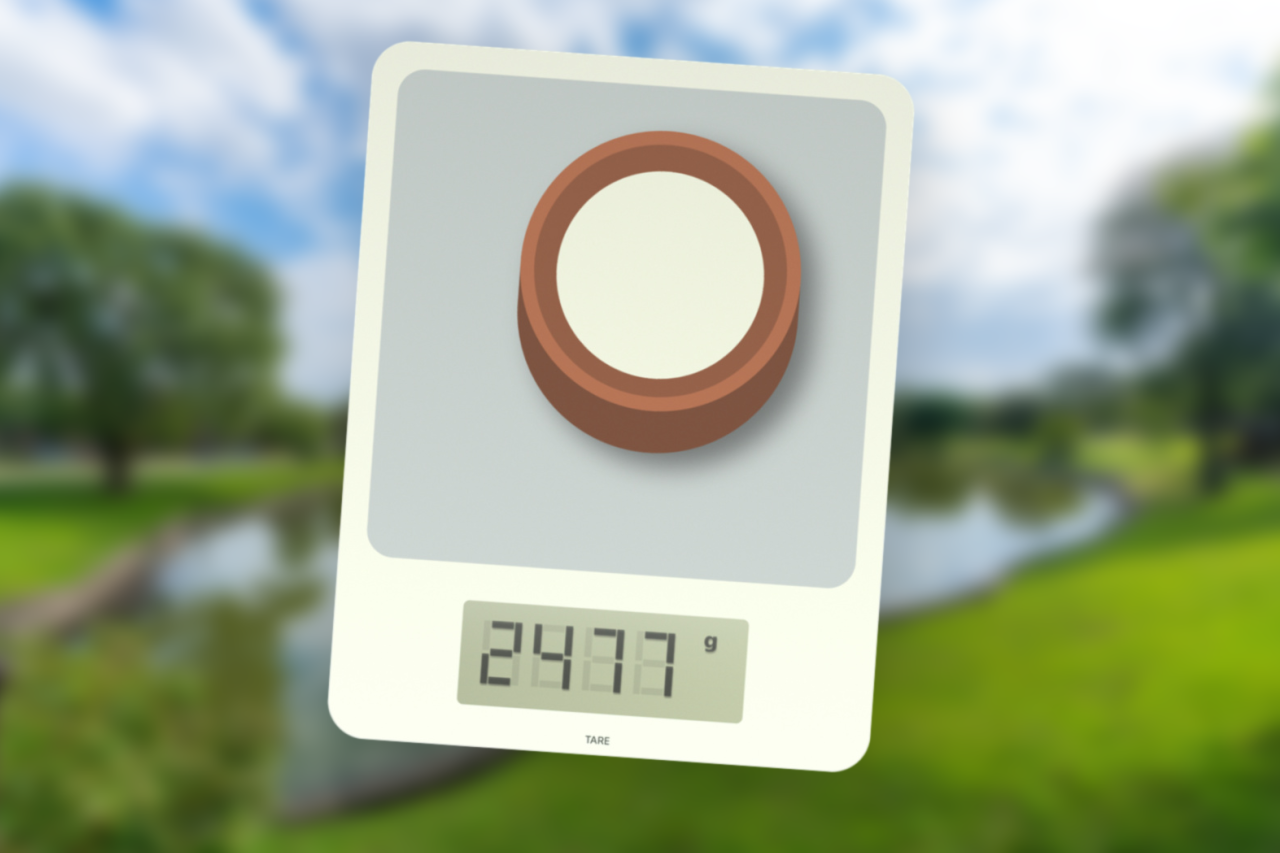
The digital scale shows 2477,g
